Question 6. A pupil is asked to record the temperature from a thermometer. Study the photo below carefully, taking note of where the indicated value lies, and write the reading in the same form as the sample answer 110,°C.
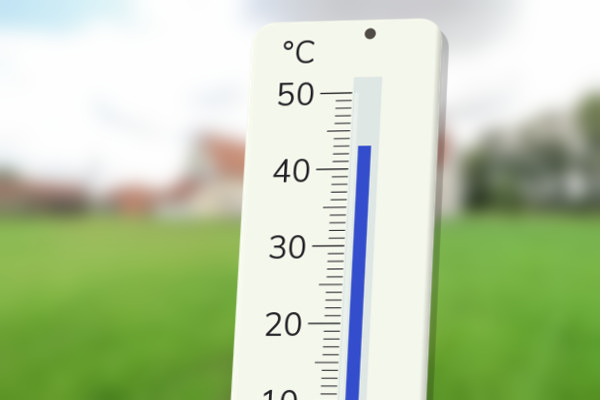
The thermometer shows 43,°C
